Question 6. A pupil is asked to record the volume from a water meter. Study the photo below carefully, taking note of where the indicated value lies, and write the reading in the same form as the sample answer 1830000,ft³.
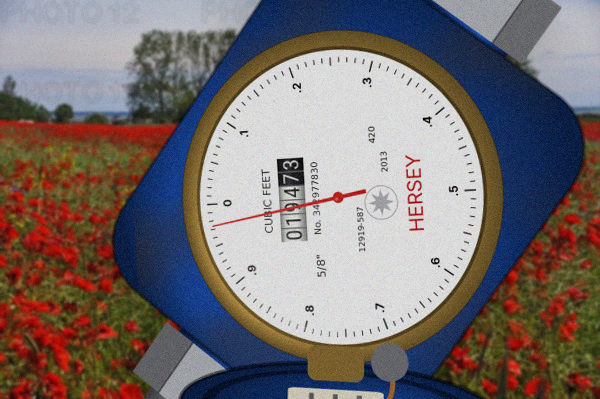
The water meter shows 19472.97,ft³
